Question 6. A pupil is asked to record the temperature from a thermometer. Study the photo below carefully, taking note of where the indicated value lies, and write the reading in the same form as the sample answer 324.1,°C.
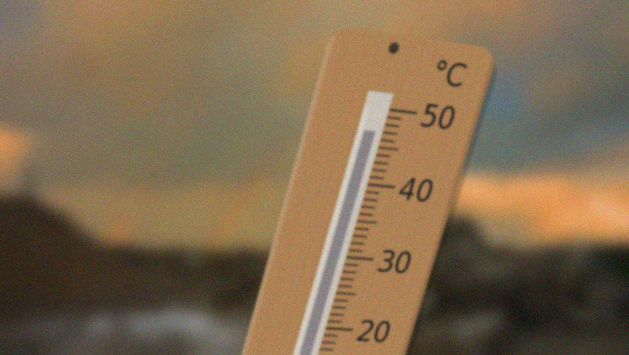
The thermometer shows 47,°C
